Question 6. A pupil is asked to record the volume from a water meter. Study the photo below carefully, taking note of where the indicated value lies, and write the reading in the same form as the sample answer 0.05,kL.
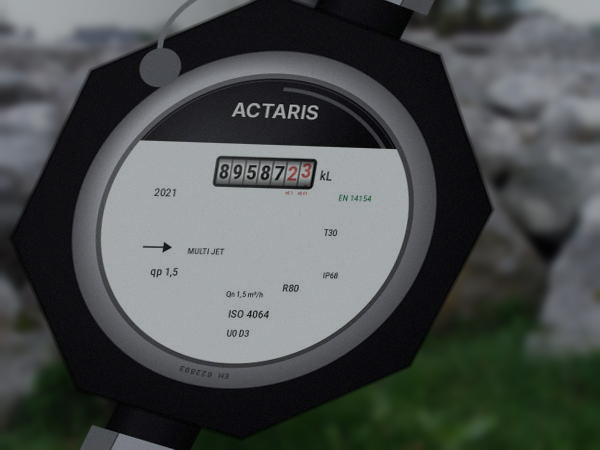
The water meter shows 89587.23,kL
